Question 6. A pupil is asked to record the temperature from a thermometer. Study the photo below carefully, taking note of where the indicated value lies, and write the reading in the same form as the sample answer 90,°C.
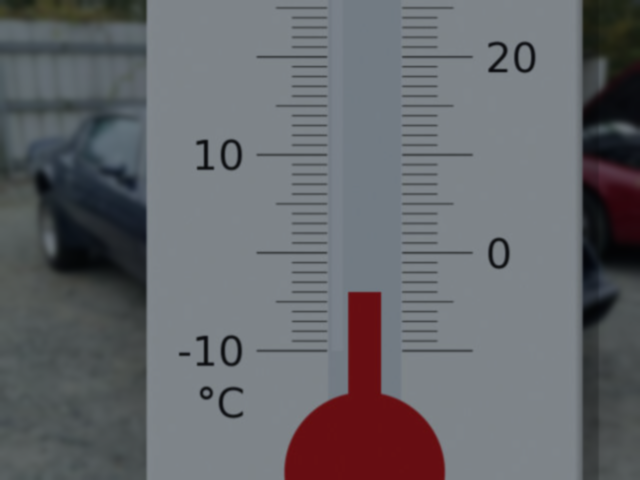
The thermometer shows -4,°C
